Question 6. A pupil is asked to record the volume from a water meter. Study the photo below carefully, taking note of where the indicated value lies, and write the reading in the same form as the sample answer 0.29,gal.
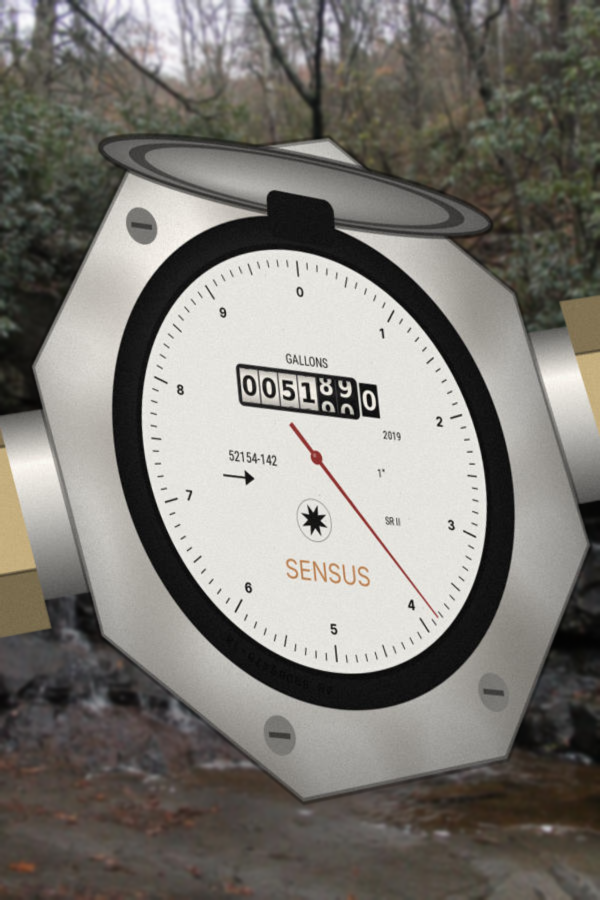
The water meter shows 51893.8,gal
